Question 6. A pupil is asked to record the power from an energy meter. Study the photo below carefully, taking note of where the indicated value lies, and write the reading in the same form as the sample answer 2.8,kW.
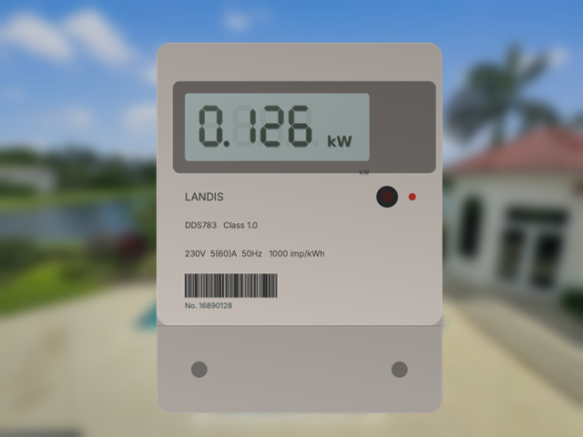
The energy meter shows 0.126,kW
